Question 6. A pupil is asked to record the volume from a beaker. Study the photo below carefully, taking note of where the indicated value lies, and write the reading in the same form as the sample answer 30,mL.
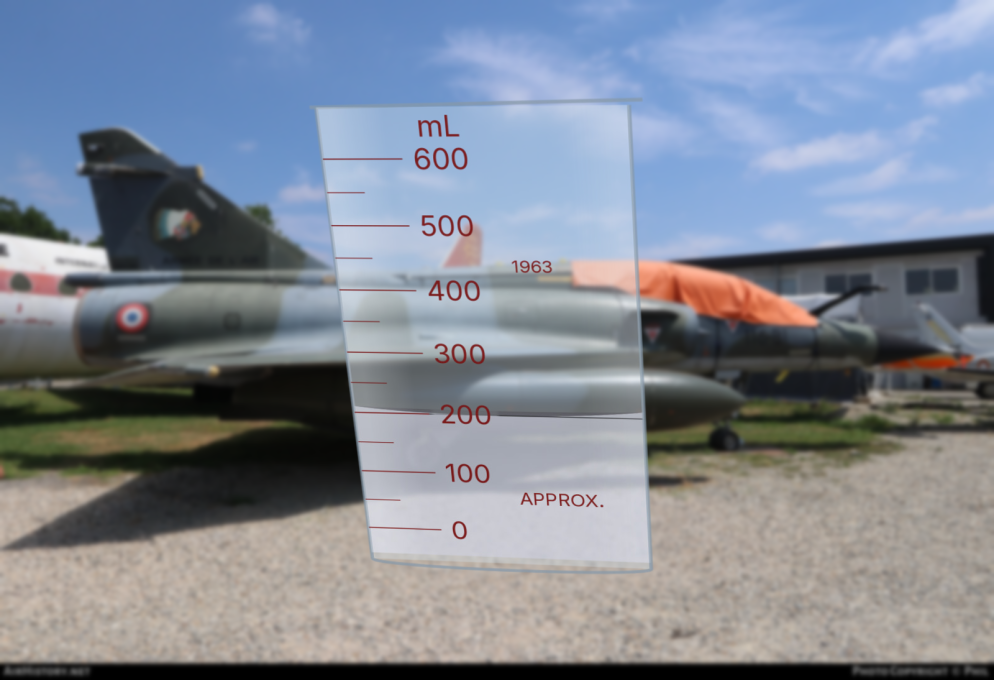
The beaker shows 200,mL
